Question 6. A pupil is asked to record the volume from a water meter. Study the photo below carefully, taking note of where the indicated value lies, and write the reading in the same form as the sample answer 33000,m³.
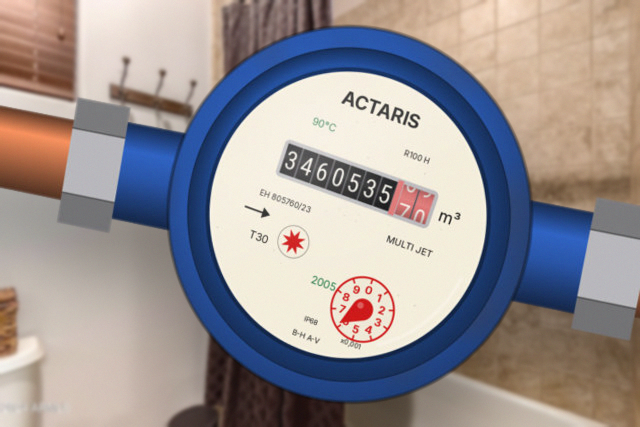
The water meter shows 3460535.696,m³
